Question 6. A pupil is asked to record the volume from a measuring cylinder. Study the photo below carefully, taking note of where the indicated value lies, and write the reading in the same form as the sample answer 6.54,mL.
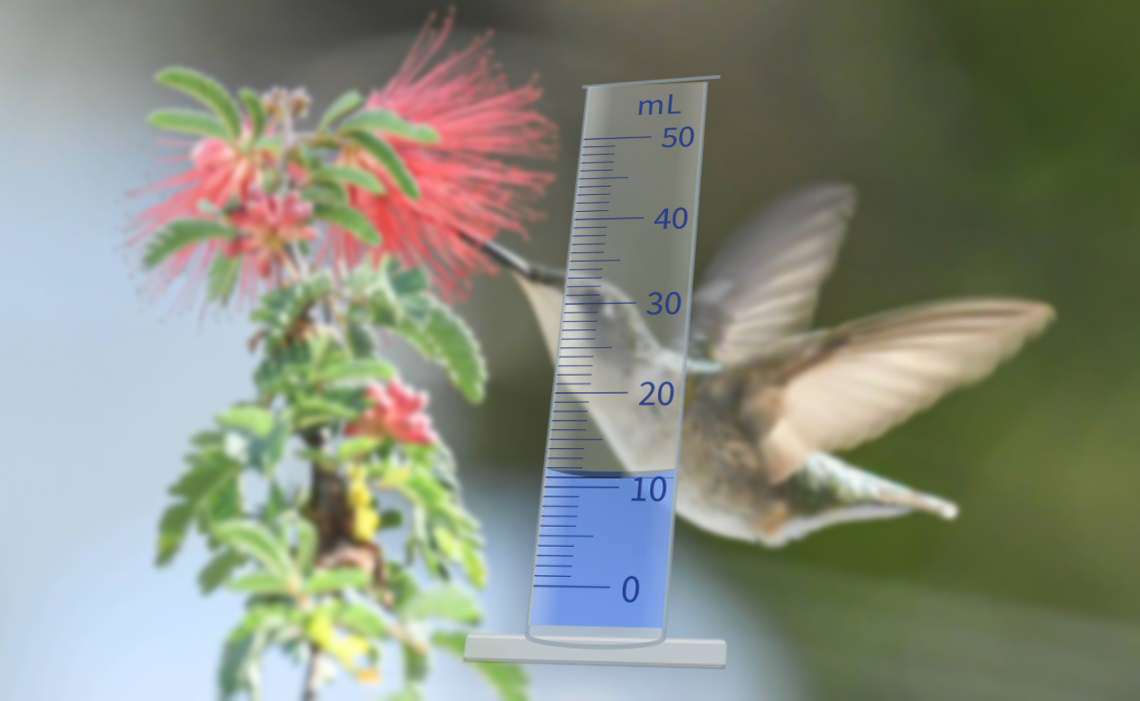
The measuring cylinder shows 11,mL
